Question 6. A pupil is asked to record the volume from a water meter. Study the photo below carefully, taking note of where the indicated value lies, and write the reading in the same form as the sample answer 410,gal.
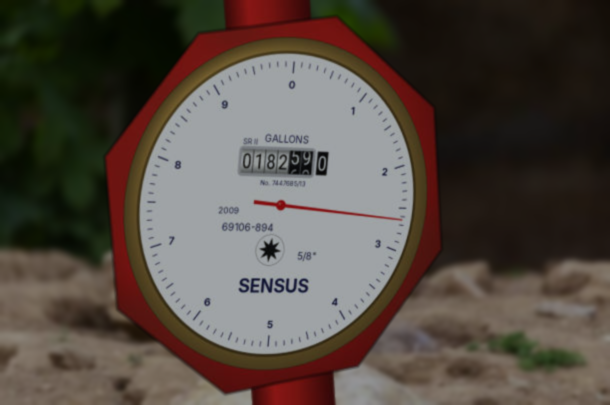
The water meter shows 182592.6,gal
